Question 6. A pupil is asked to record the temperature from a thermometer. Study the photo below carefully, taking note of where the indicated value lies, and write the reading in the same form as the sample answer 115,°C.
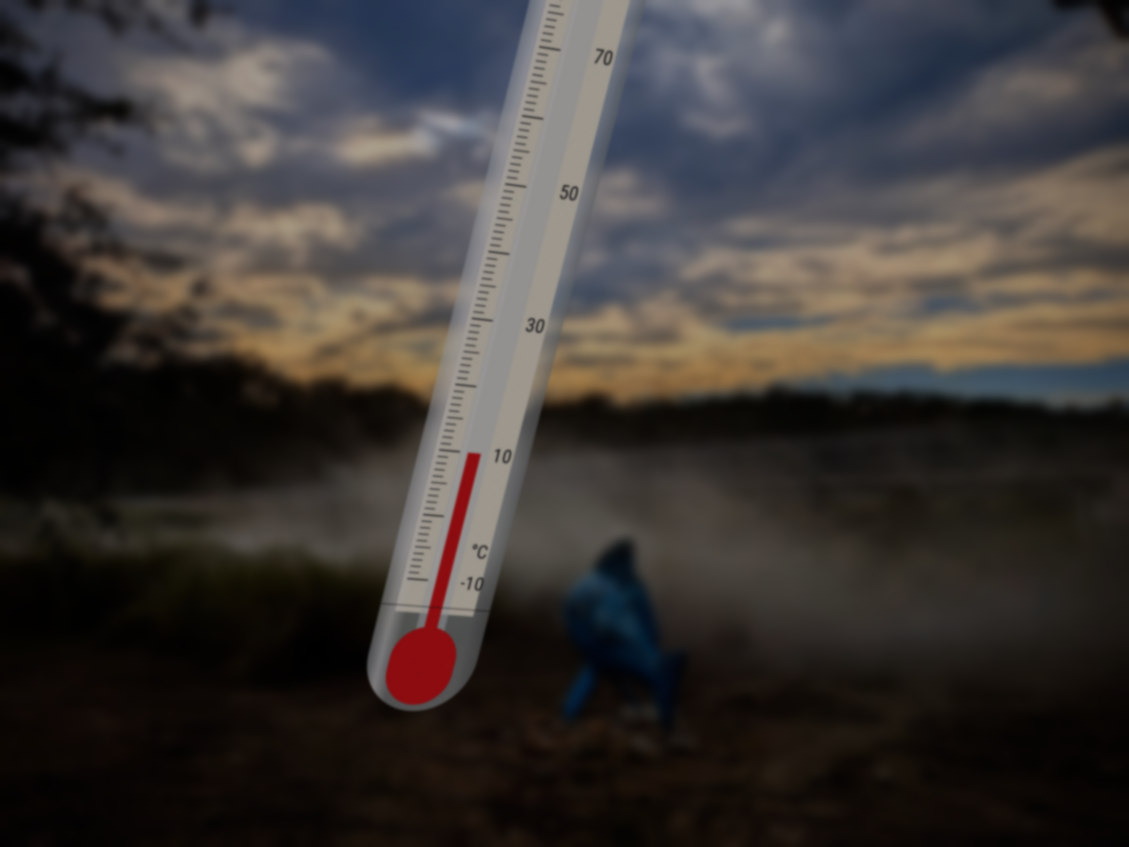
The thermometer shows 10,°C
